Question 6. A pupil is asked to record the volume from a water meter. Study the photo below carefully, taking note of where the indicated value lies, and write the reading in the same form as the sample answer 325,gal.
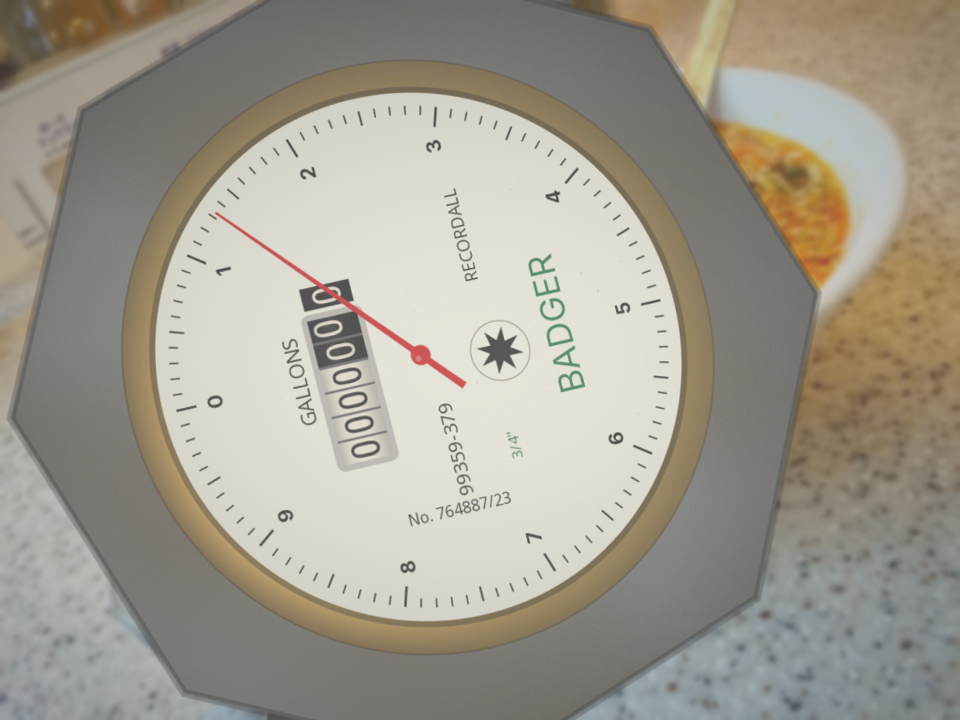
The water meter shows 1.3,gal
